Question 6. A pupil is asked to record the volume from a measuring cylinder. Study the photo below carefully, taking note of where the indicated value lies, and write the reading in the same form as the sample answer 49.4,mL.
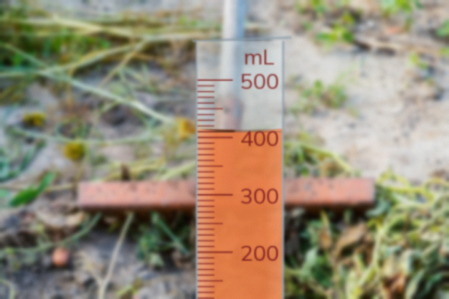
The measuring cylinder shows 410,mL
